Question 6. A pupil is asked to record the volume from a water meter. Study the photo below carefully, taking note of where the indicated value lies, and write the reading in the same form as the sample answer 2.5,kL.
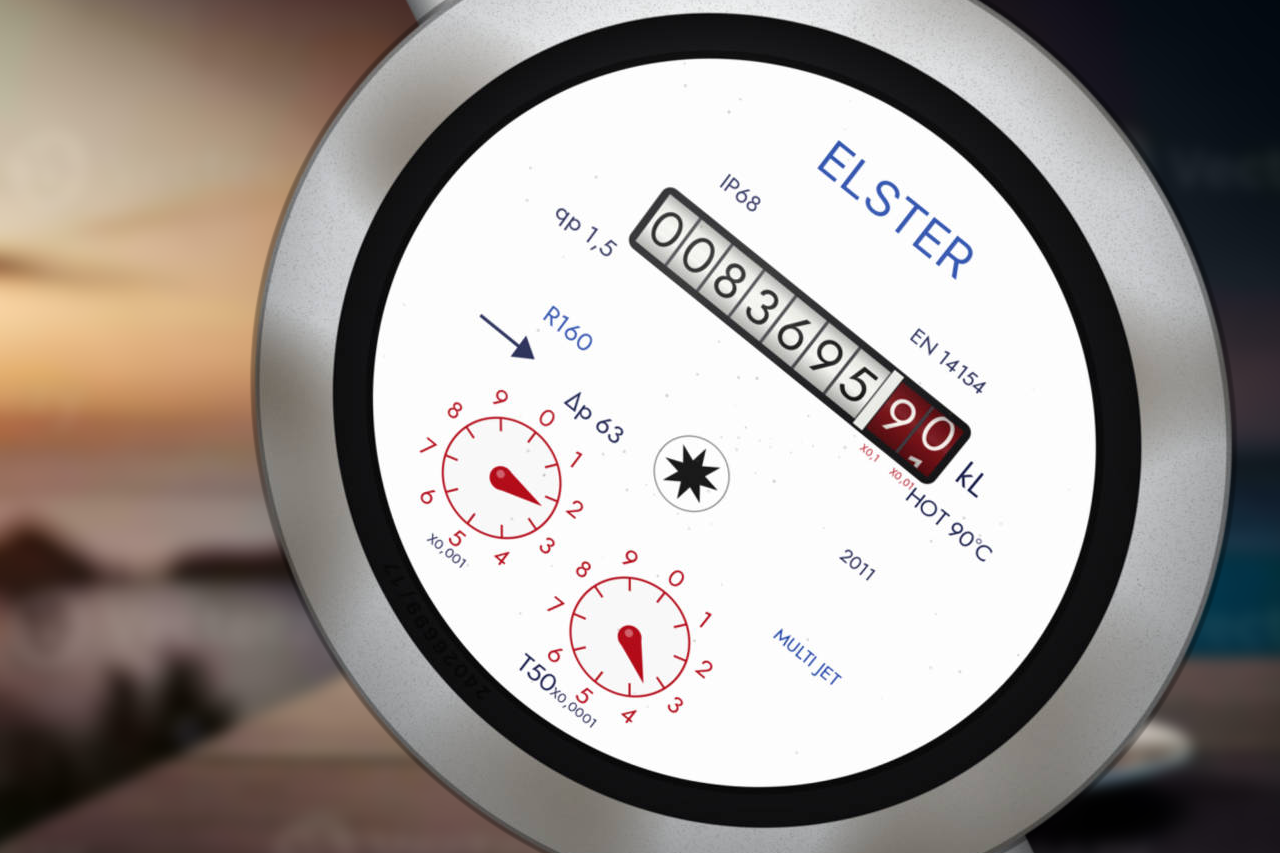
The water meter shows 83695.9023,kL
